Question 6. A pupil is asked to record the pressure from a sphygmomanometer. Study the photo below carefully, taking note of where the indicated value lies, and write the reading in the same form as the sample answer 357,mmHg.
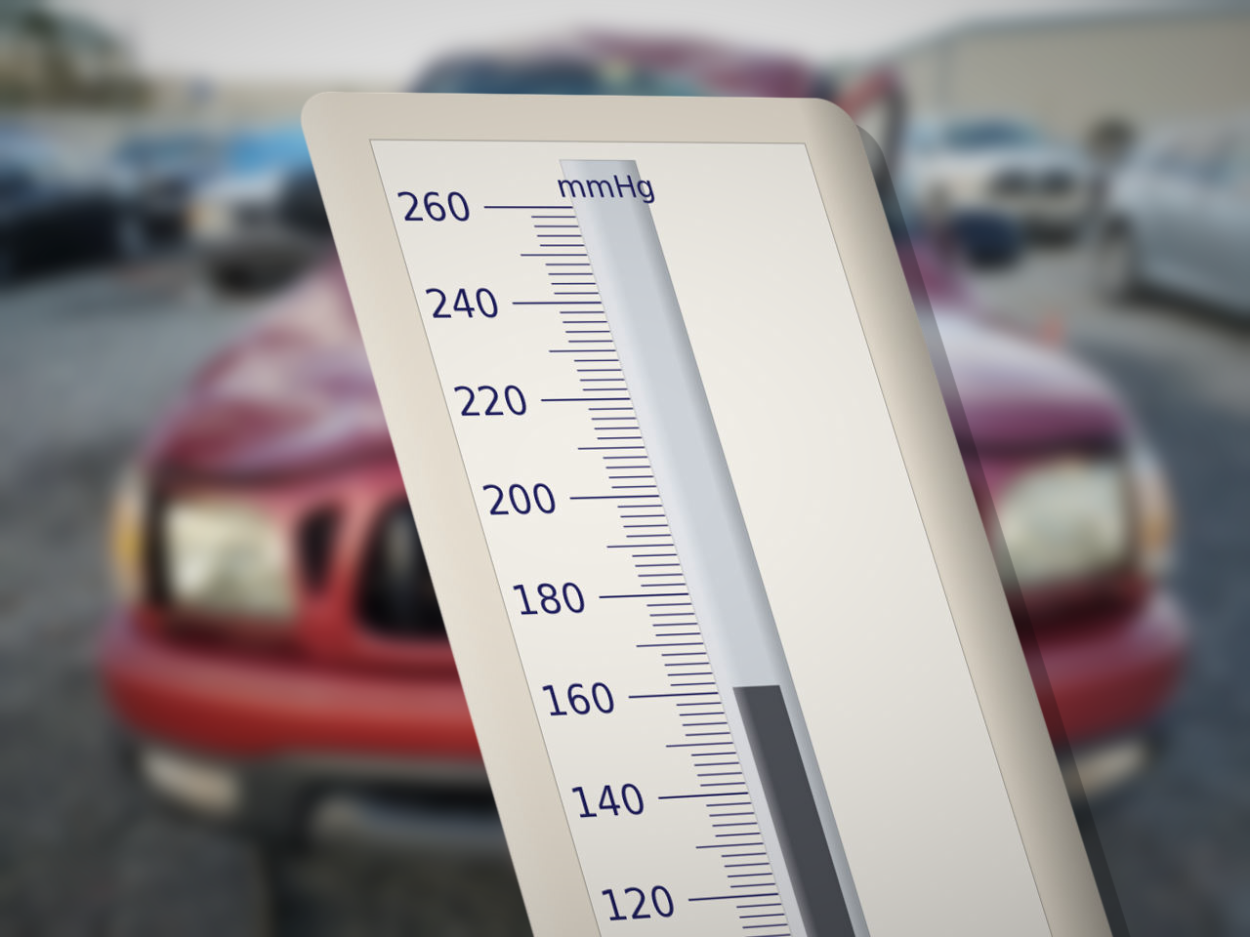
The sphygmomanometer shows 161,mmHg
